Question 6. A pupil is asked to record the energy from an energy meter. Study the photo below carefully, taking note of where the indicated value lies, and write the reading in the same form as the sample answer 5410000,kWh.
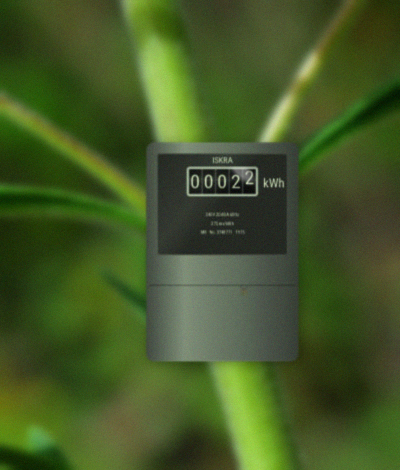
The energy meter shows 22,kWh
